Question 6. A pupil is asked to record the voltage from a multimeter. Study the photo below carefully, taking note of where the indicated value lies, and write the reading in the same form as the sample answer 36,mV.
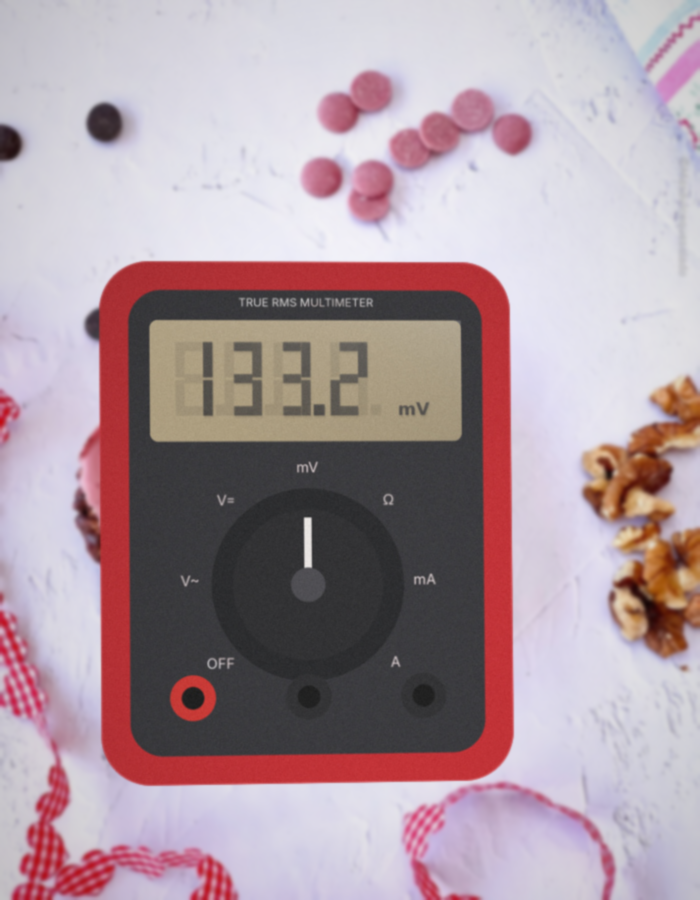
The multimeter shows 133.2,mV
